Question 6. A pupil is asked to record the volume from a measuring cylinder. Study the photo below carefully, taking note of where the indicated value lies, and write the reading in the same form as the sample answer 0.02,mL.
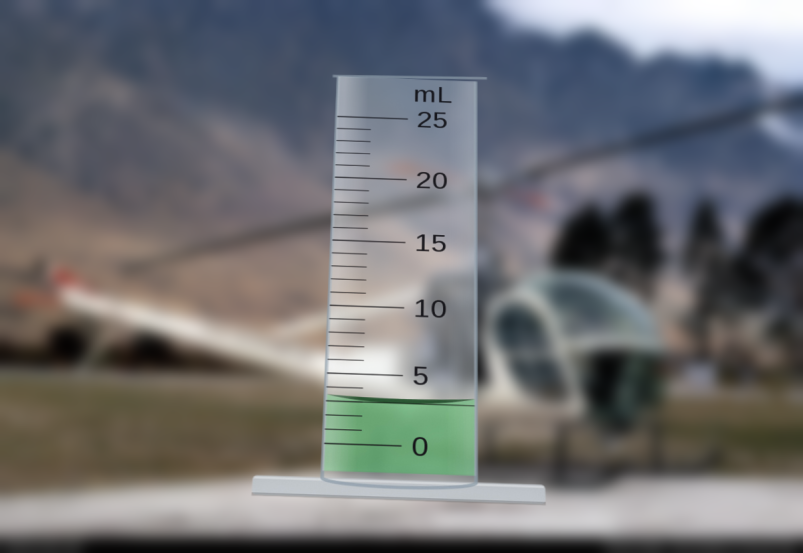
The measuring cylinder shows 3,mL
